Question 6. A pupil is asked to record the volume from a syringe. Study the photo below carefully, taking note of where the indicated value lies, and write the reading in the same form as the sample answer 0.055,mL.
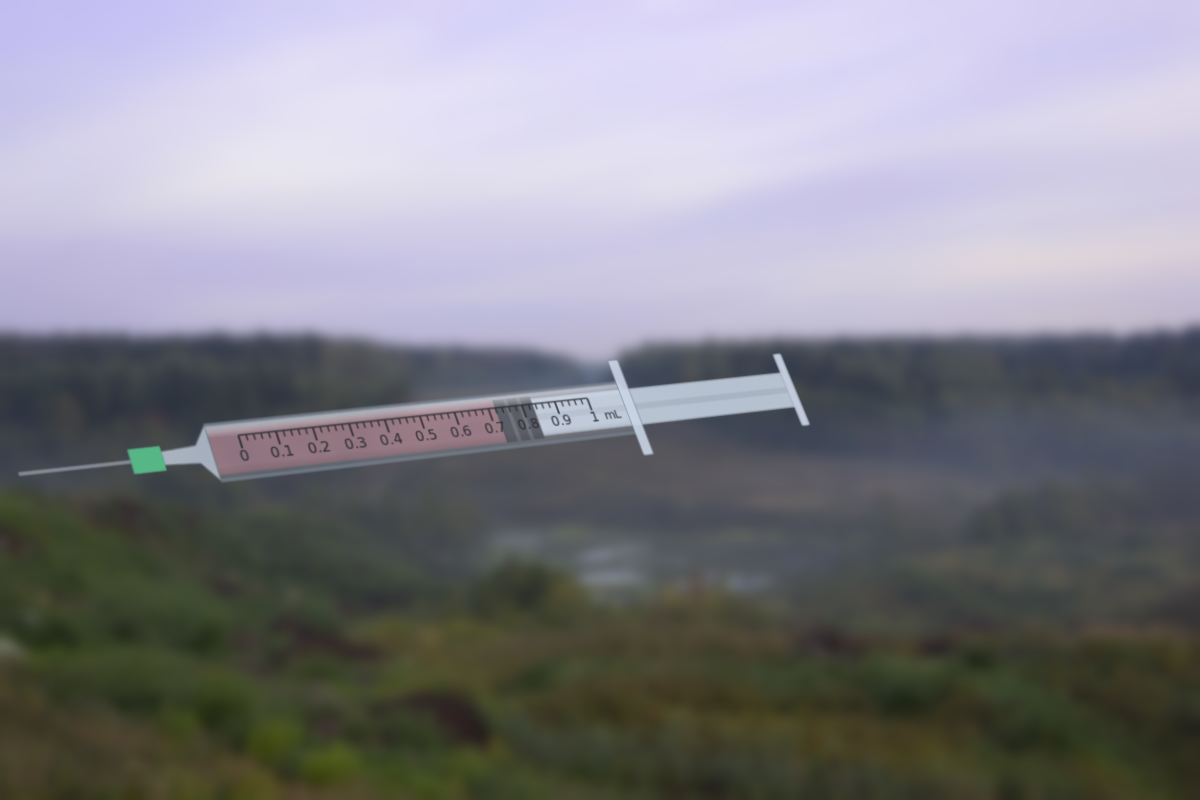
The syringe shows 0.72,mL
